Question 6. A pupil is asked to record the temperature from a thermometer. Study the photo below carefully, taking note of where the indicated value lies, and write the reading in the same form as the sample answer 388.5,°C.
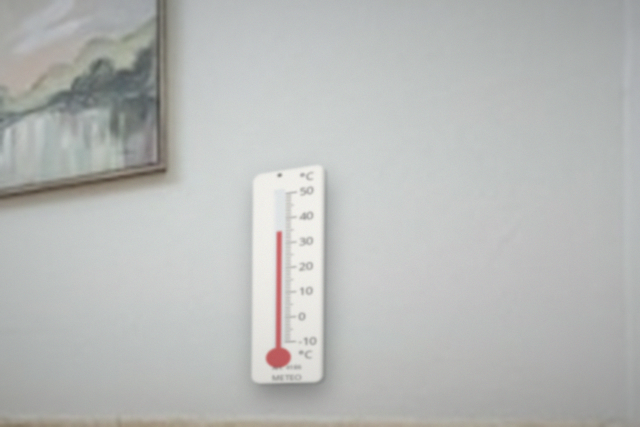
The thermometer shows 35,°C
